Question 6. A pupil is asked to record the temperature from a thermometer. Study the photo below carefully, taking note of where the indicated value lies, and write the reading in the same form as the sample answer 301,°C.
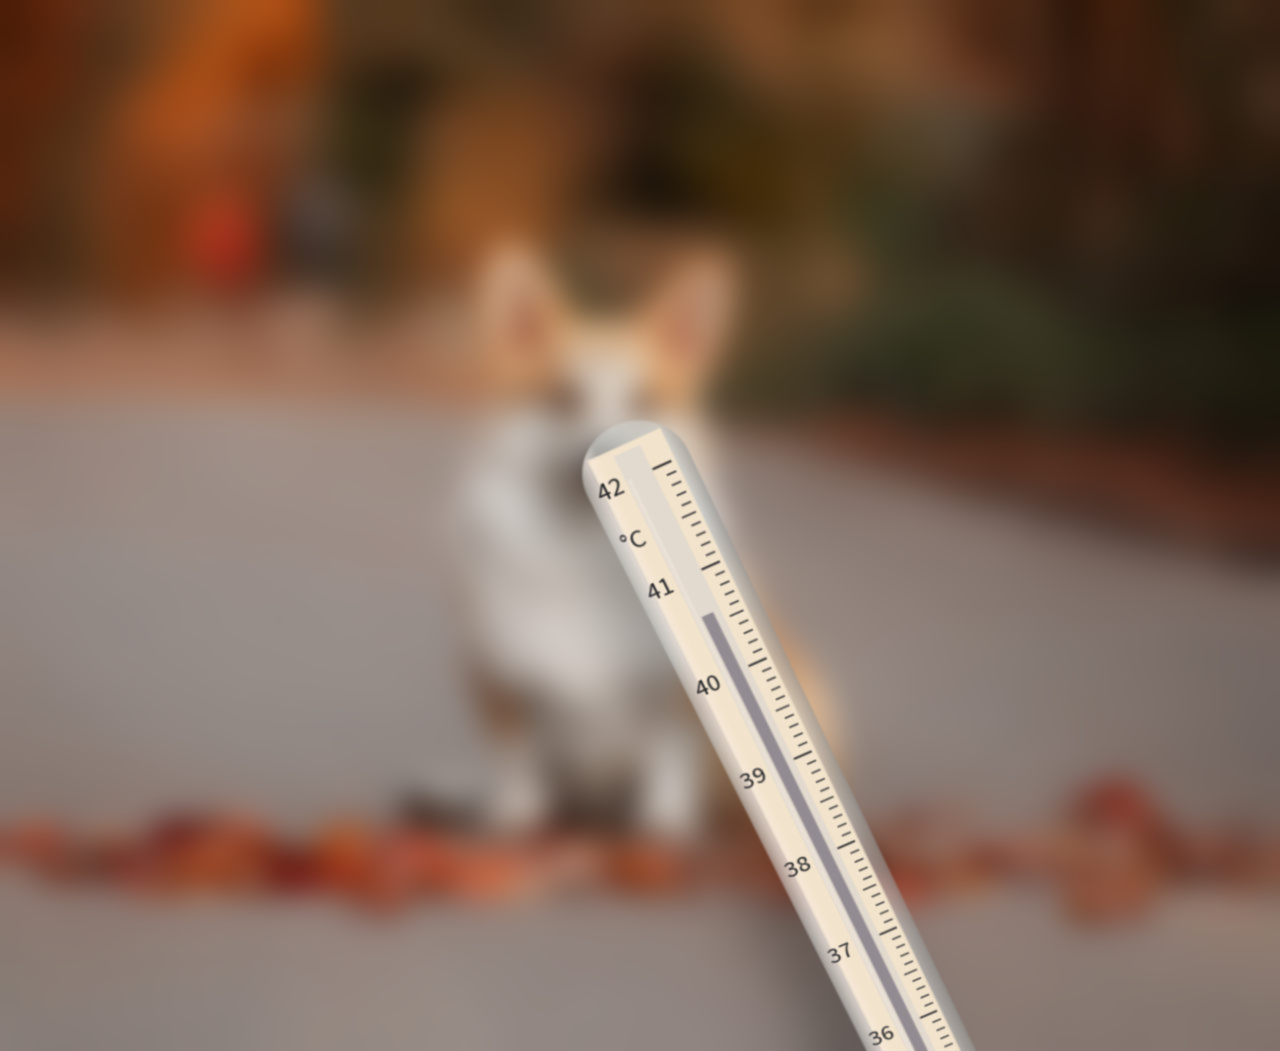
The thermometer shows 40.6,°C
